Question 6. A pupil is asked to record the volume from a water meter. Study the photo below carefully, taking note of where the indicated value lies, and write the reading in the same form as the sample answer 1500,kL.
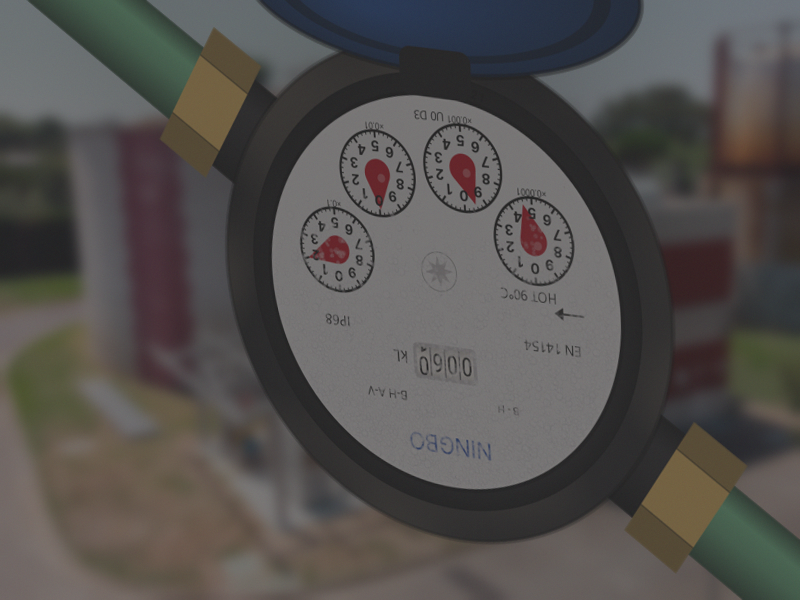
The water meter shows 60.1994,kL
